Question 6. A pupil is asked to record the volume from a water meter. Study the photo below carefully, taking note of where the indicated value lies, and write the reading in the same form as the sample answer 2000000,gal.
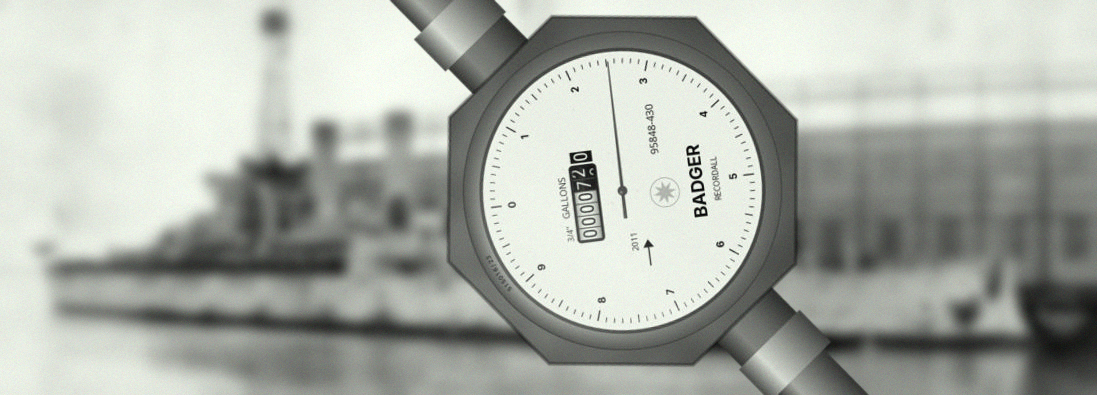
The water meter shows 722.5,gal
